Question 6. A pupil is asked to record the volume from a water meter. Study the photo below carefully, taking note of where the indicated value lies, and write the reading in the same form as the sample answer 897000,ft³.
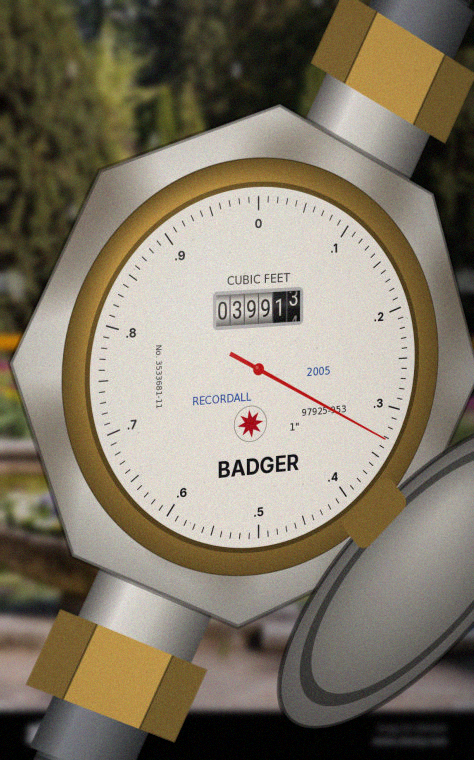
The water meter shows 39913.33,ft³
